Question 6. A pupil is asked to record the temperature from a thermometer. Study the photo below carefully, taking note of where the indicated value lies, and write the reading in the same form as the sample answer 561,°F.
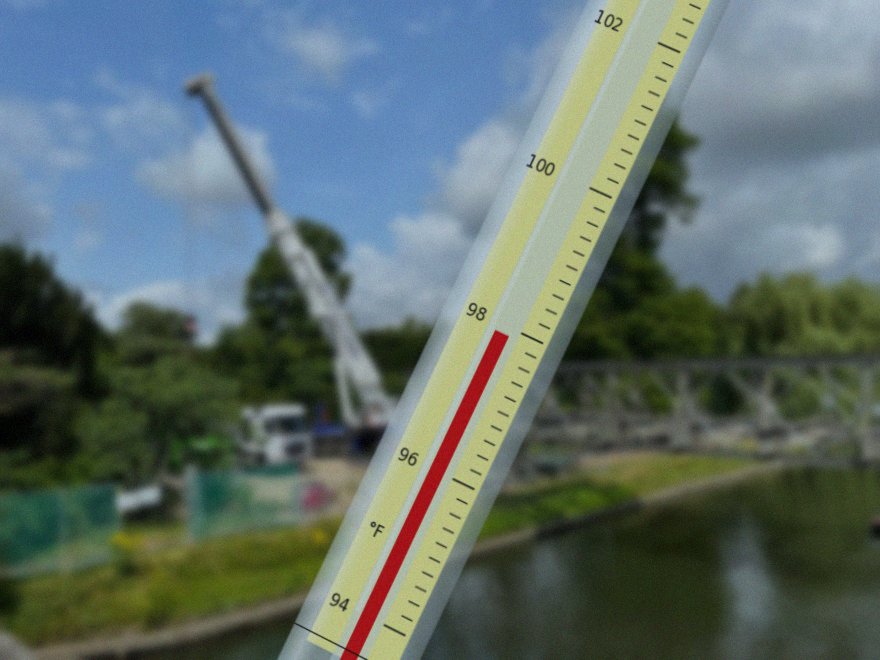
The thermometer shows 97.9,°F
